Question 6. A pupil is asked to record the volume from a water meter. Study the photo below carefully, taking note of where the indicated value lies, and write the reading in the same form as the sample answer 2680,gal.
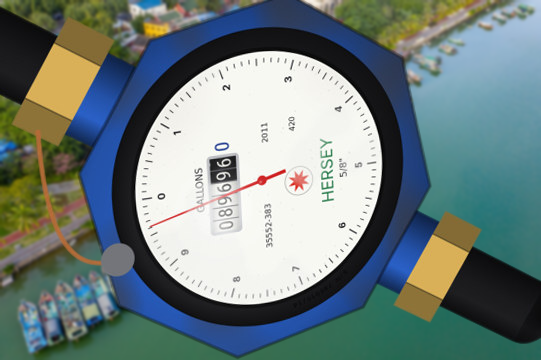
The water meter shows 896959.6,gal
